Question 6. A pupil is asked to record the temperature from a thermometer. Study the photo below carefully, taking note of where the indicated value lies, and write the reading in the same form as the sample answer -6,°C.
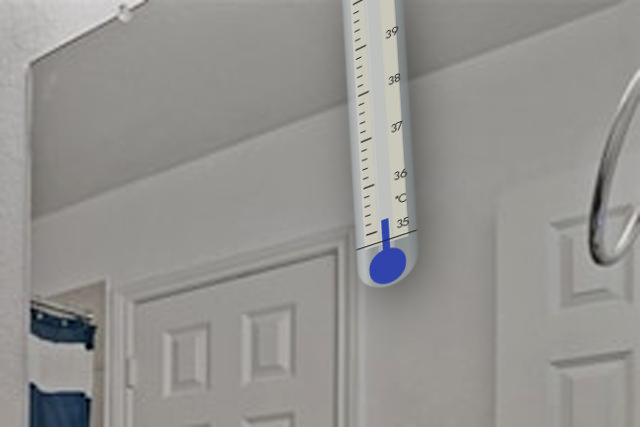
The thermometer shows 35.2,°C
